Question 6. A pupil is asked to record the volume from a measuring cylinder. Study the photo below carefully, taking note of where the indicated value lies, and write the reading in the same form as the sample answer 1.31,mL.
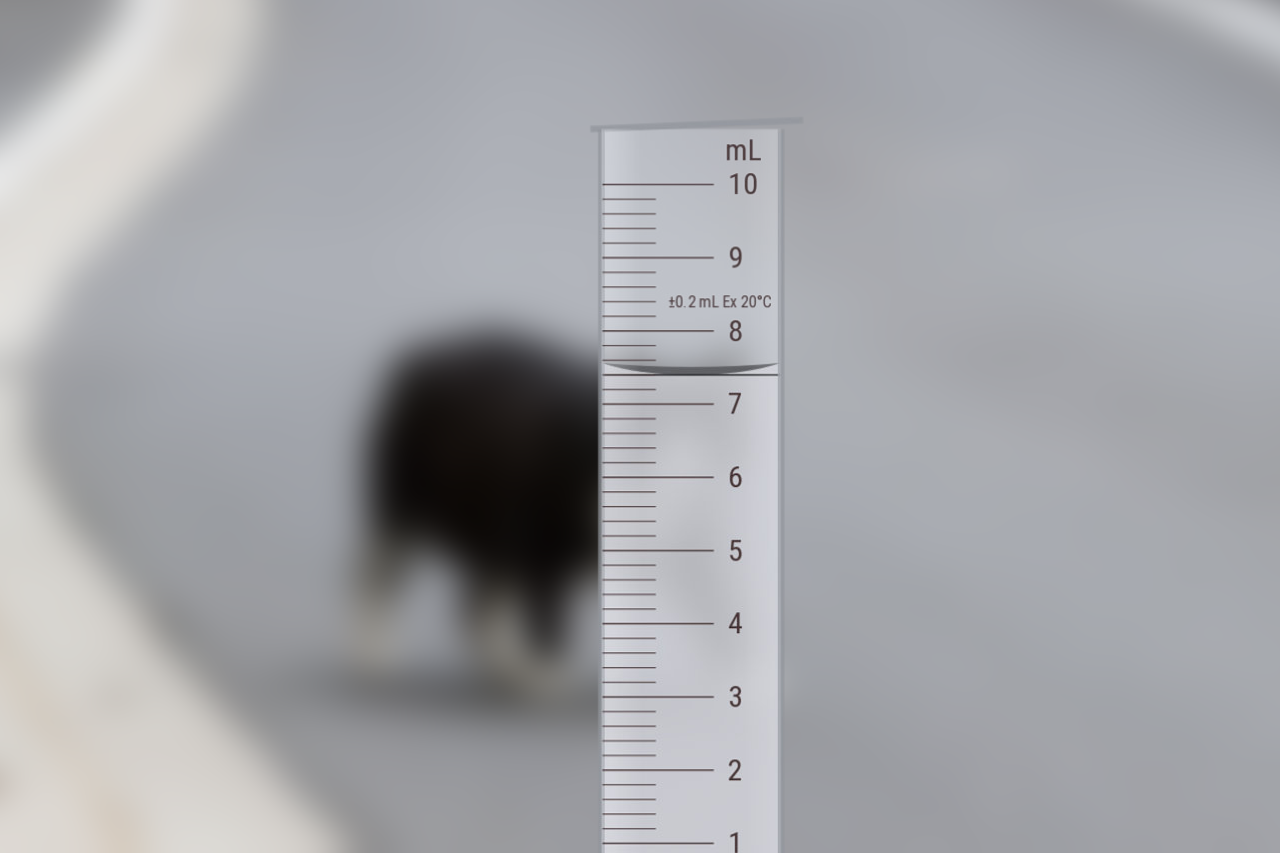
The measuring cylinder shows 7.4,mL
